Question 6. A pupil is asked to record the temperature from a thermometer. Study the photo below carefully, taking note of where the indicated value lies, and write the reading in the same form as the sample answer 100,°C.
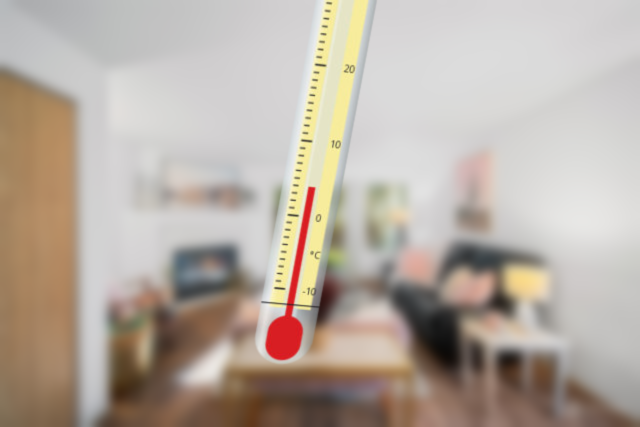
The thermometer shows 4,°C
